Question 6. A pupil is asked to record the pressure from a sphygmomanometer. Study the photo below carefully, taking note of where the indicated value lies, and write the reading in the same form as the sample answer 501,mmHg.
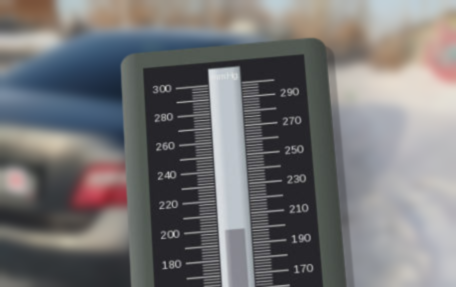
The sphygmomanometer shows 200,mmHg
